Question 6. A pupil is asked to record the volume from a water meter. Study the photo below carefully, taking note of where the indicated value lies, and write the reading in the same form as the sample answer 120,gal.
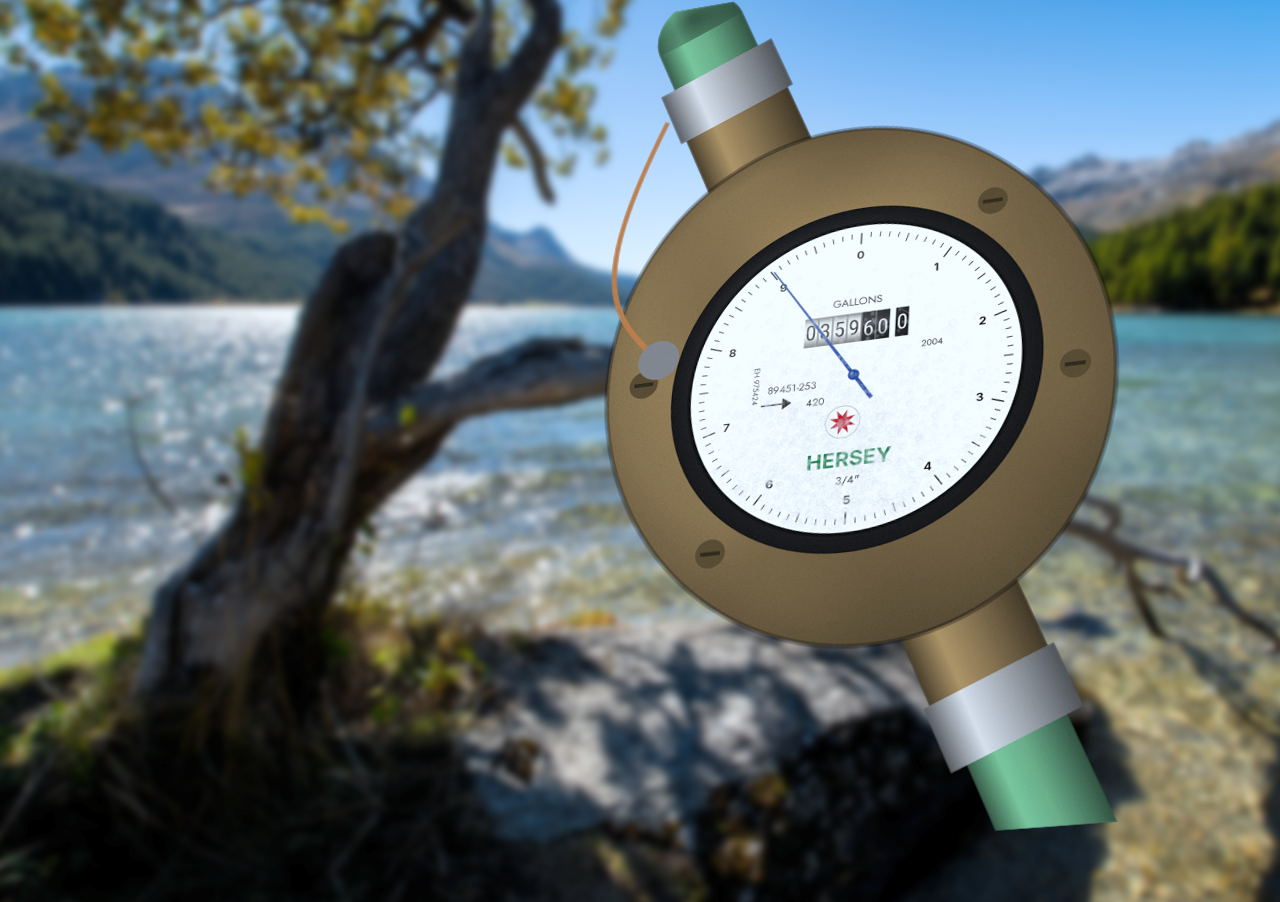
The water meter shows 359599.0,gal
